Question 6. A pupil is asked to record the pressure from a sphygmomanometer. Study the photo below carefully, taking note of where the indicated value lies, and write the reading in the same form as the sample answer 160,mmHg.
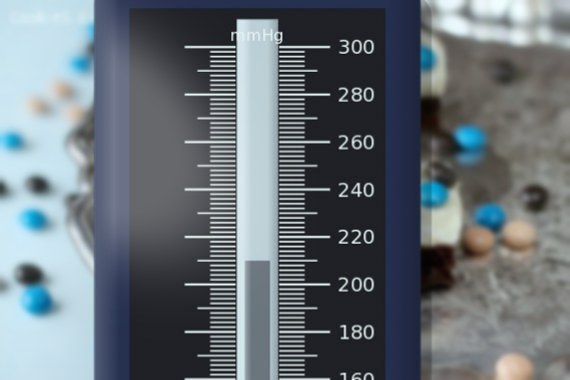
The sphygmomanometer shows 210,mmHg
